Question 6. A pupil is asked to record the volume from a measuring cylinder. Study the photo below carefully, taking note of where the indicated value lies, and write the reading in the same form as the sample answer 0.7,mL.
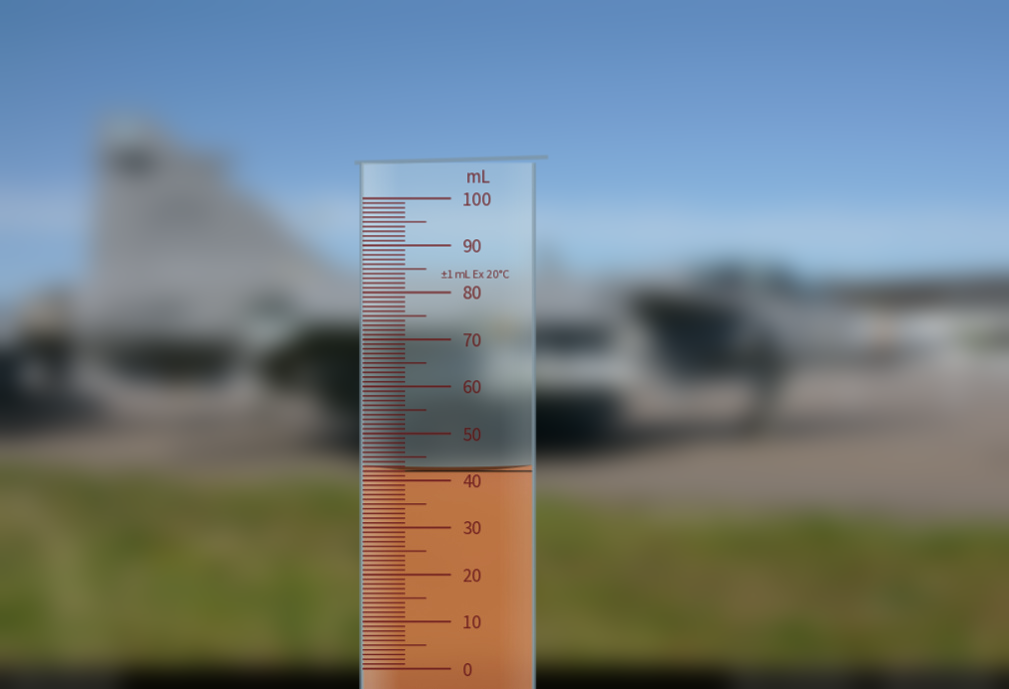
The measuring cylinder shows 42,mL
